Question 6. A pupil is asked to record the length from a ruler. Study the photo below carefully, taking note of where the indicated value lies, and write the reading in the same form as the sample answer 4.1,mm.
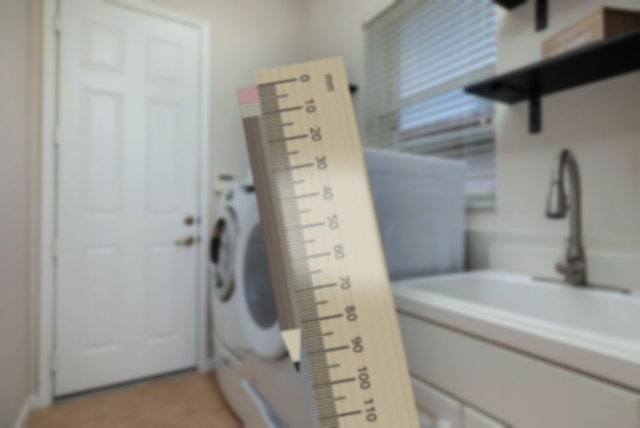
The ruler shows 95,mm
